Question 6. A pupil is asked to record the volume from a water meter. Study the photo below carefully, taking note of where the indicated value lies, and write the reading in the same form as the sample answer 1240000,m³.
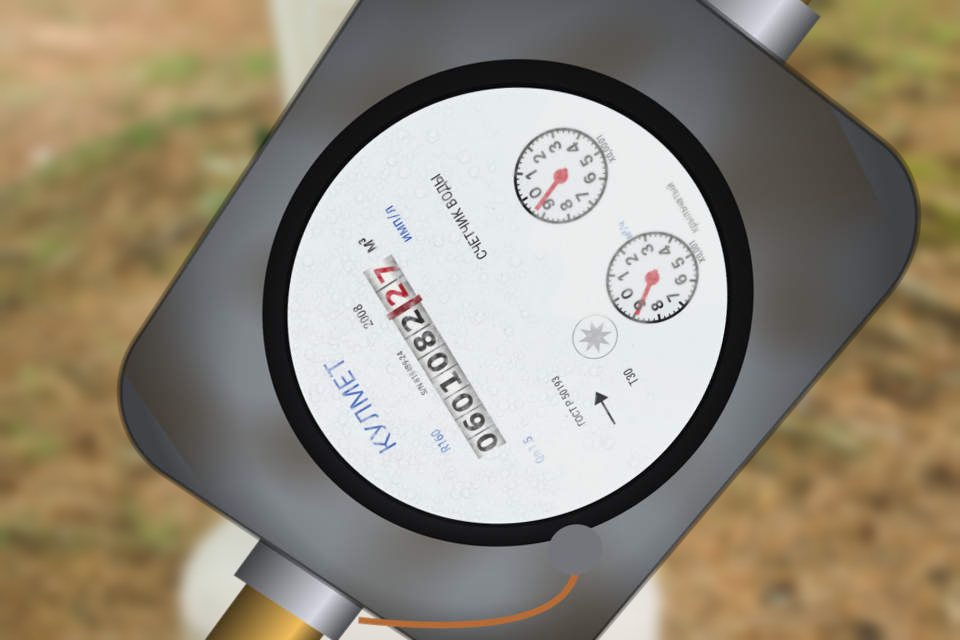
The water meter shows 601082.2689,m³
